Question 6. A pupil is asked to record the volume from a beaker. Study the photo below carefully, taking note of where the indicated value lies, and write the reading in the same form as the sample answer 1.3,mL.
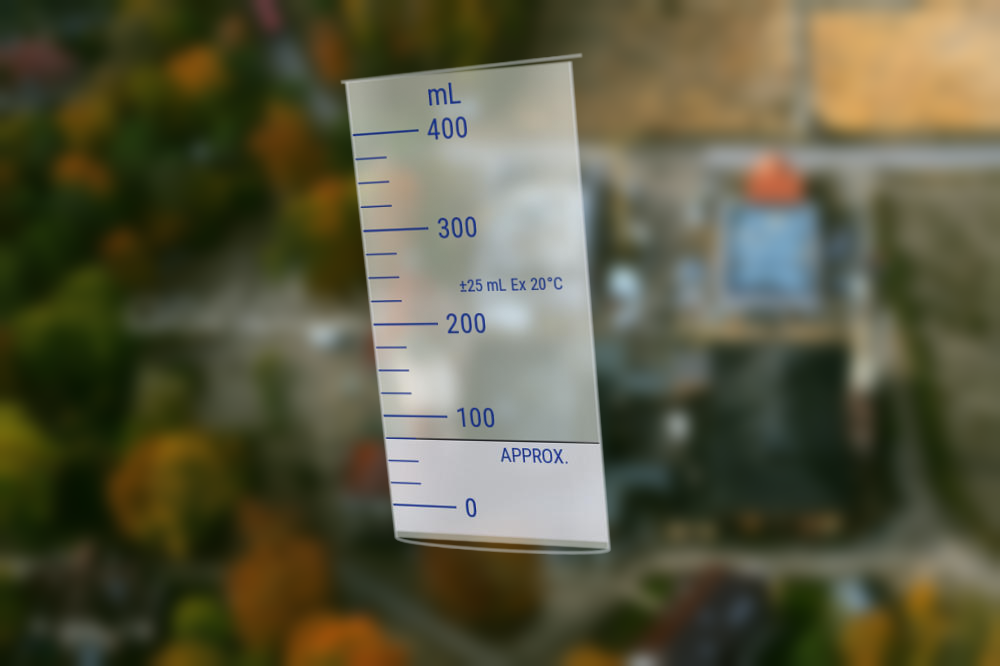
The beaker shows 75,mL
